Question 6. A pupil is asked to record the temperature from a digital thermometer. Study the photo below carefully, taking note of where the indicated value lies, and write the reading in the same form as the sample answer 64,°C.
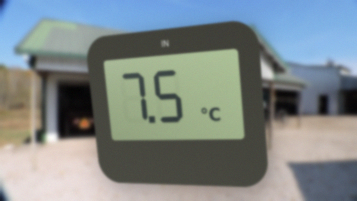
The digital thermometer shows 7.5,°C
